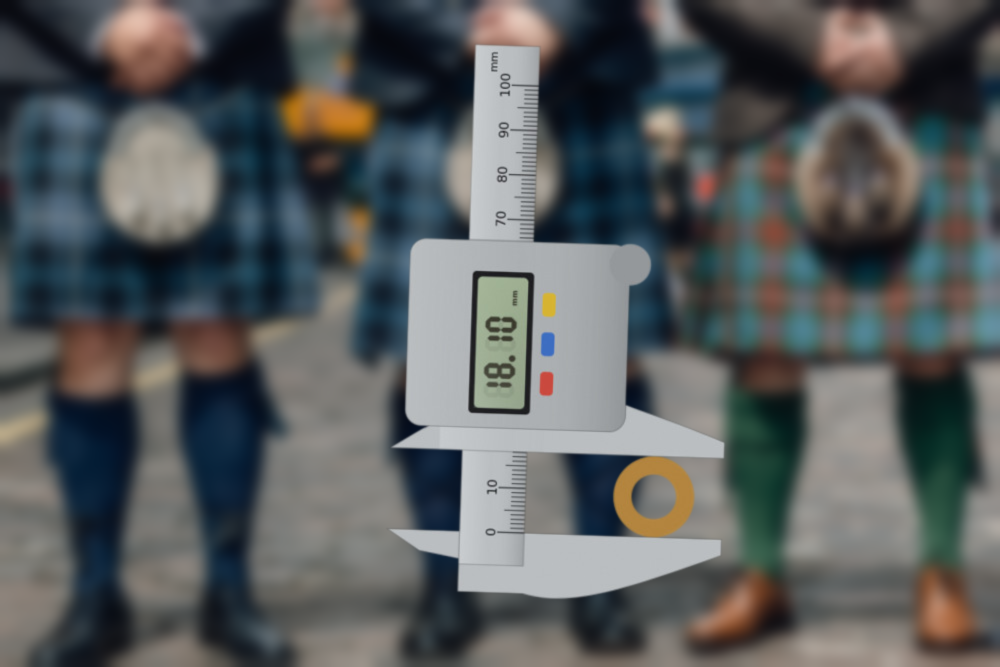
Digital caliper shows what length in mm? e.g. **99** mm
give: **18.10** mm
